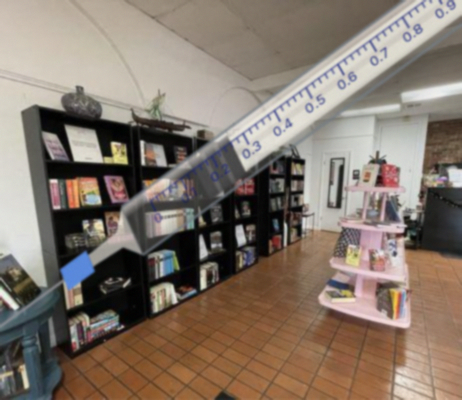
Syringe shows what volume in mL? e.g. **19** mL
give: **0.14** mL
